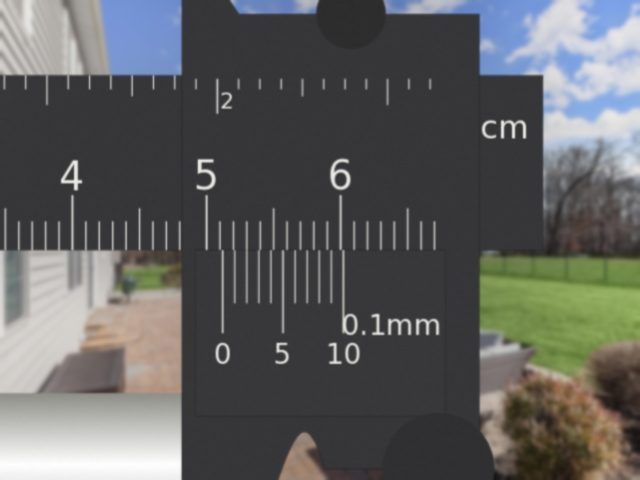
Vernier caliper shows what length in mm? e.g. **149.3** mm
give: **51.2** mm
